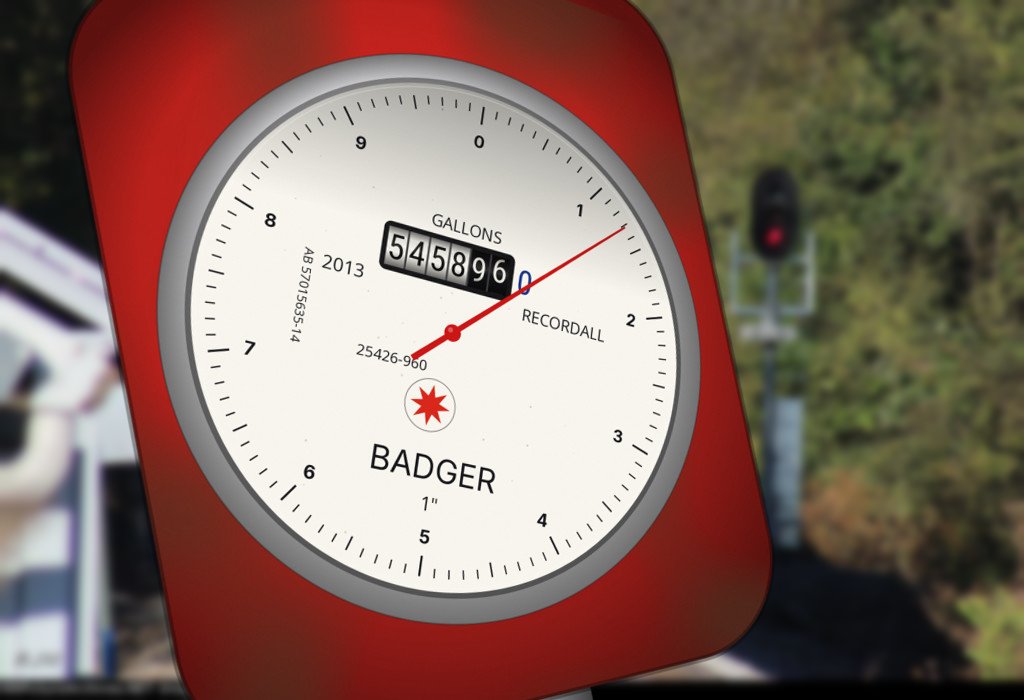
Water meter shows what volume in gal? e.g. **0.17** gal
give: **5458961.3** gal
